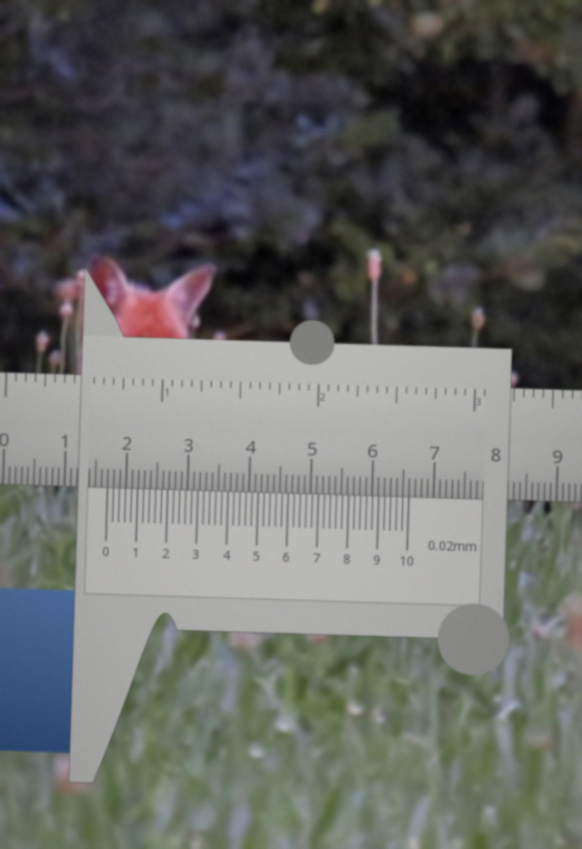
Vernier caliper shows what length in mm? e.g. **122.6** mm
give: **17.0** mm
